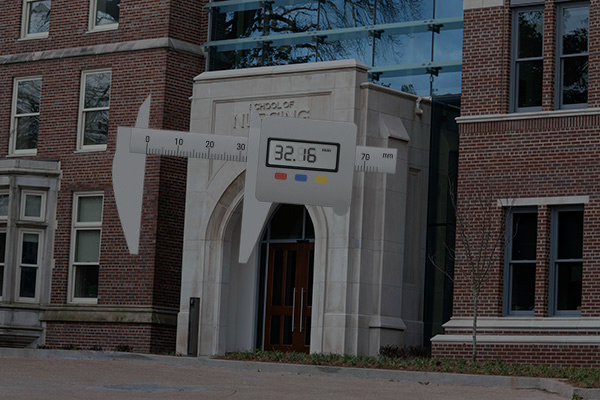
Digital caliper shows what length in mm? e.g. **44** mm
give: **32.16** mm
